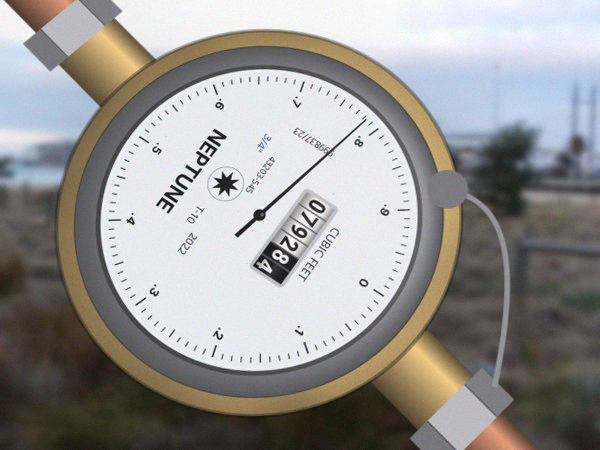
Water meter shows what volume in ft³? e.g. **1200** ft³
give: **79283.78** ft³
